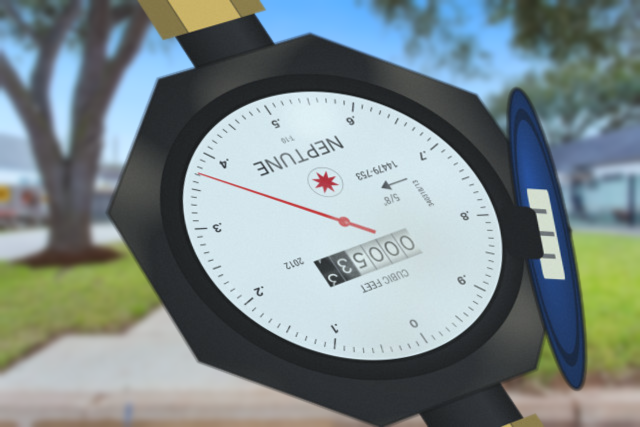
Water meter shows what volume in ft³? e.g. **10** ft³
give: **533.37** ft³
